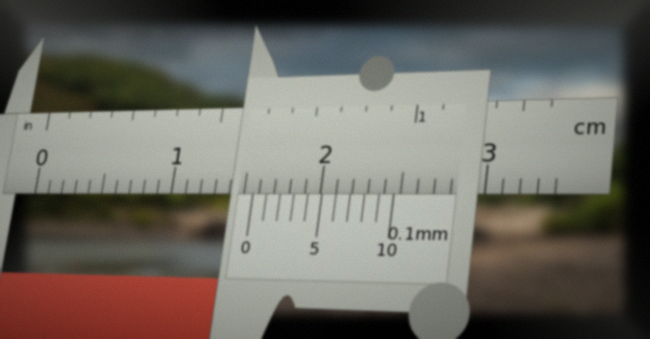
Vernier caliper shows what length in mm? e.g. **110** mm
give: **15.6** mm
